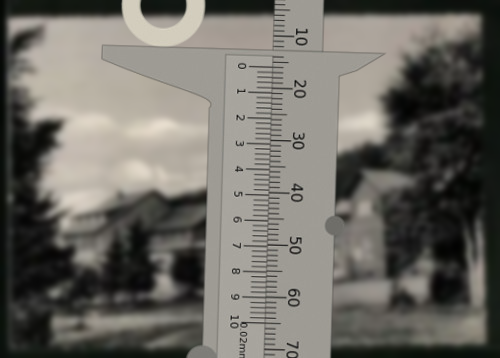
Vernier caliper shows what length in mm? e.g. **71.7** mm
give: **16.0** mm
